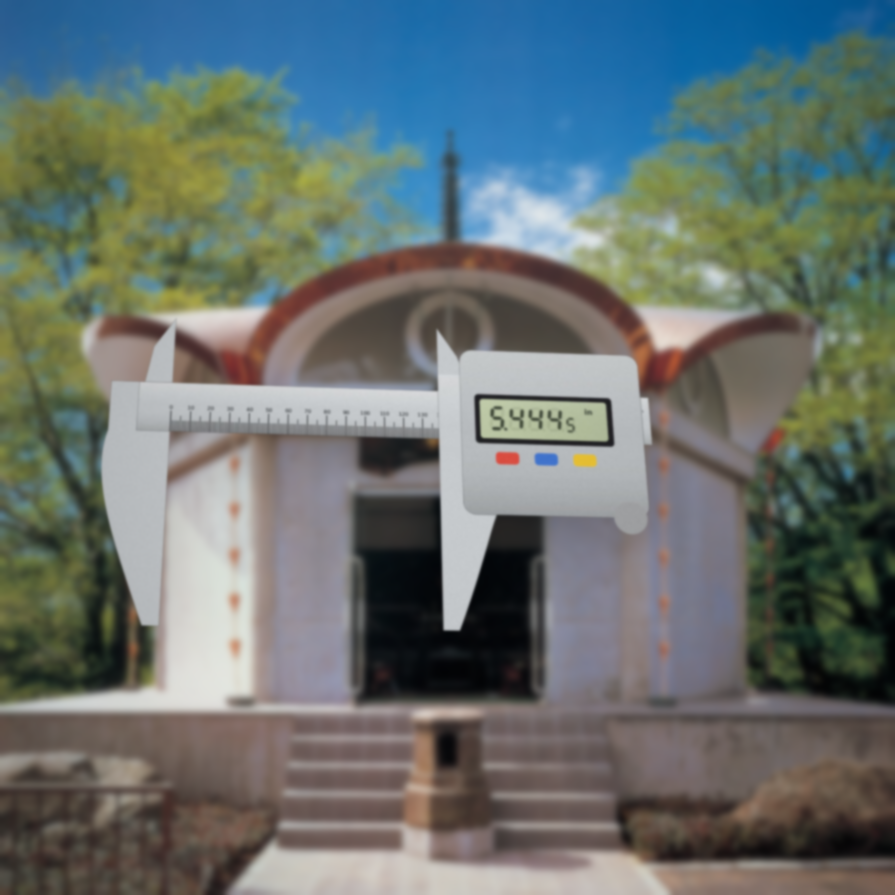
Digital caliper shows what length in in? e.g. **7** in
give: **5.4445** in
